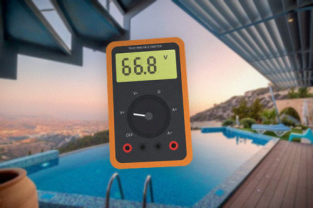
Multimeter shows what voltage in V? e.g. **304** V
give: **66.8** V
